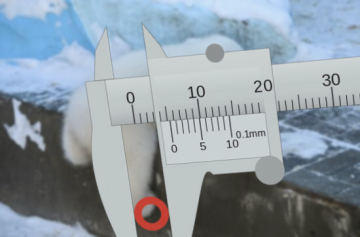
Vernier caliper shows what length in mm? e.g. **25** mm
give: **5.4** mm
